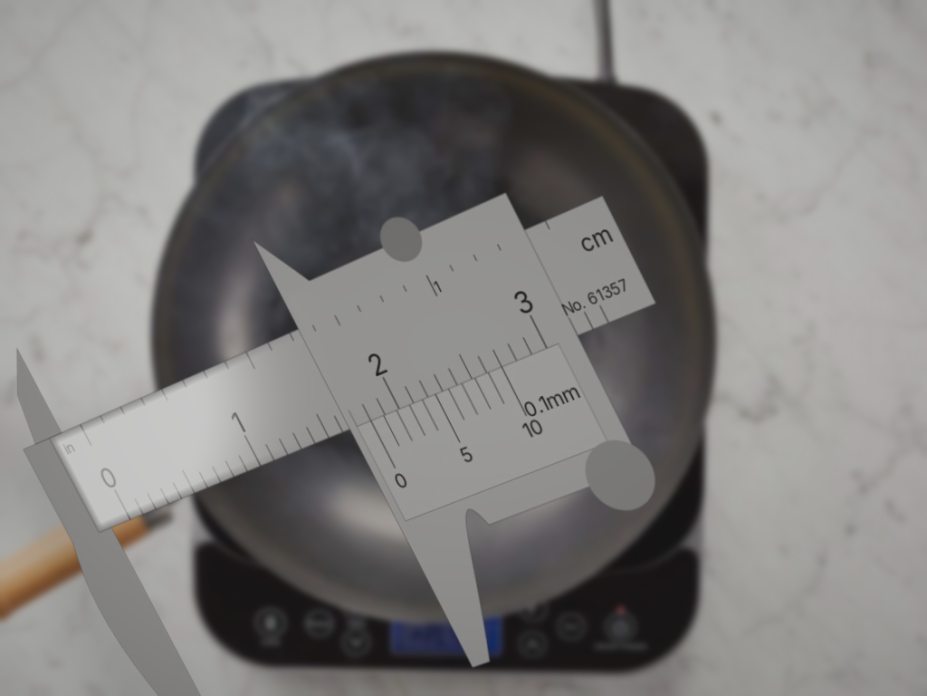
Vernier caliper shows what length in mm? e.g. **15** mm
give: **18.0** mm
